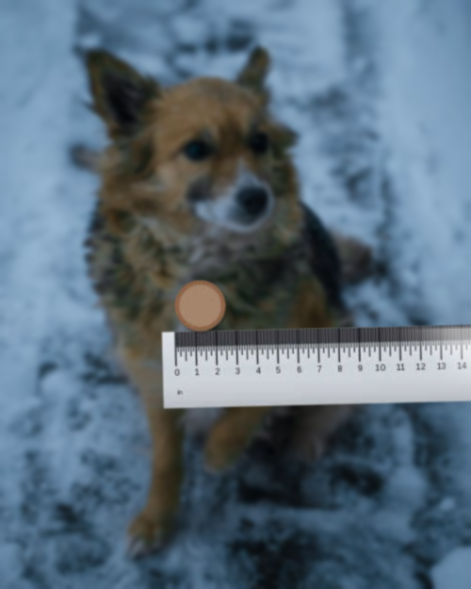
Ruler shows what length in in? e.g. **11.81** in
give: **2.5** in
